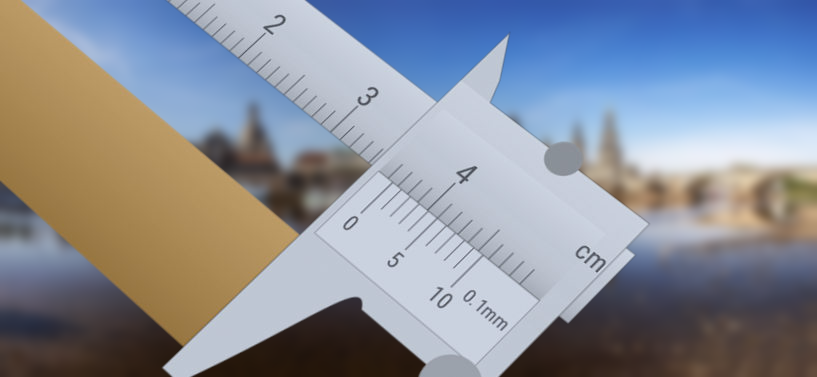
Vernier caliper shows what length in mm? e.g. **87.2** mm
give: **36.5** mm
